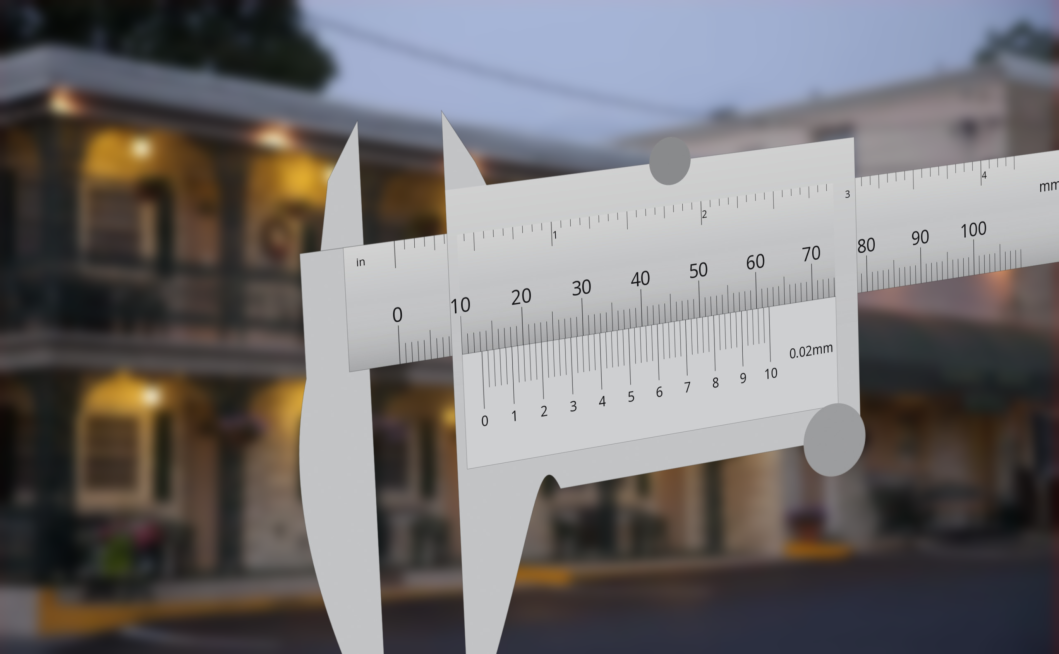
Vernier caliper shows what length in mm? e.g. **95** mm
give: **13.2** mm
